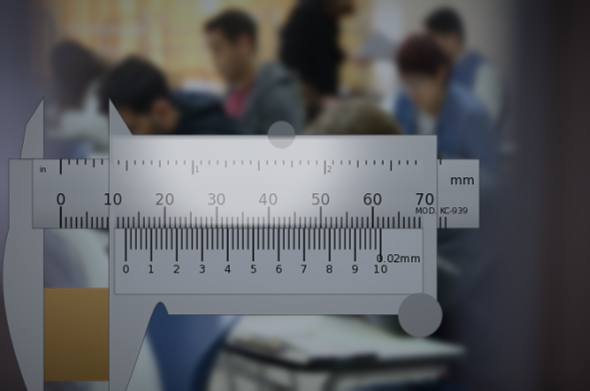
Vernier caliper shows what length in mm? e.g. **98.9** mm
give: **12.5** mm
